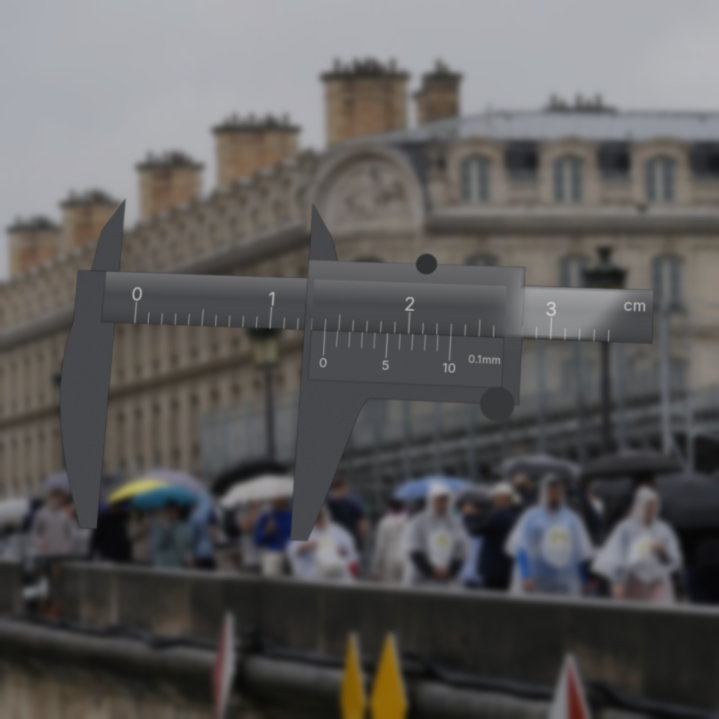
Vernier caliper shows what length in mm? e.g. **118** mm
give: **14.0** mm
